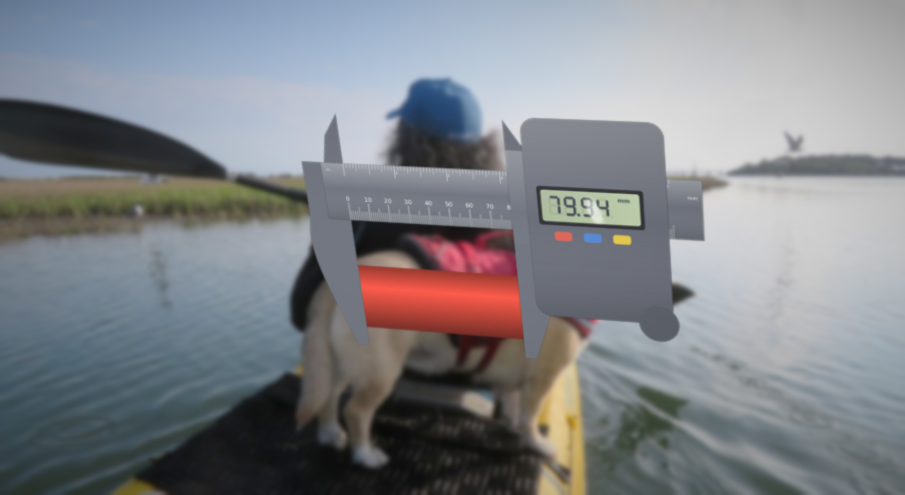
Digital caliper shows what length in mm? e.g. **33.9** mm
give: **79.94** mm
